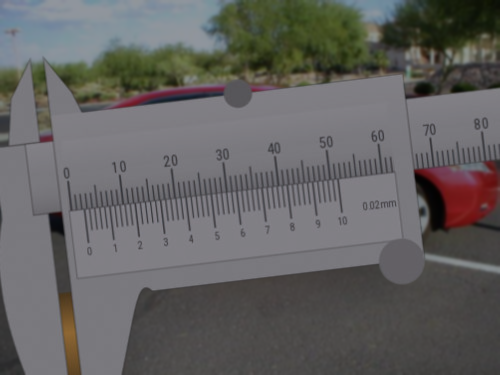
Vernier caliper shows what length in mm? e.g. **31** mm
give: **2.5** mm
